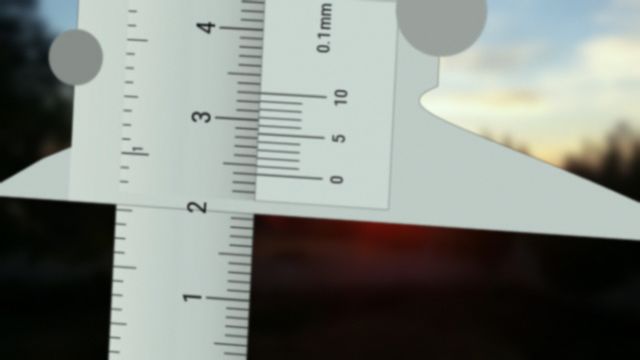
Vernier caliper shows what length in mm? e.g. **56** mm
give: **24.0** mm
